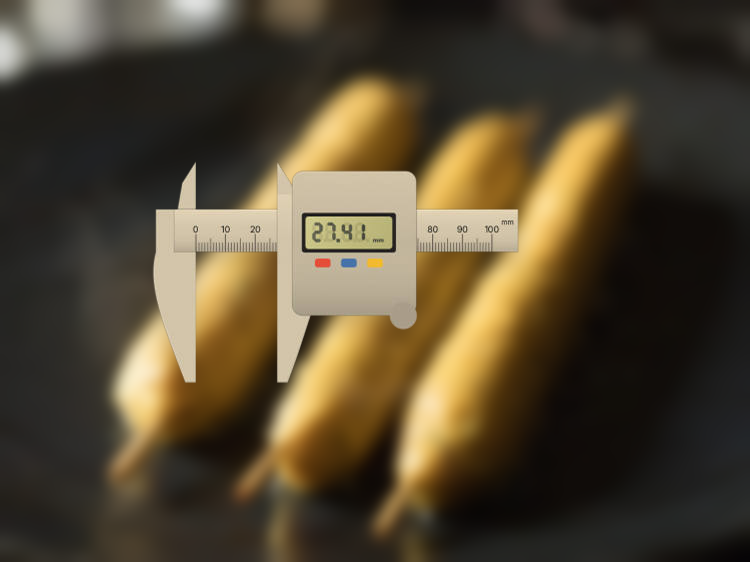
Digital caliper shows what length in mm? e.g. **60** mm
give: **27.41** mm
